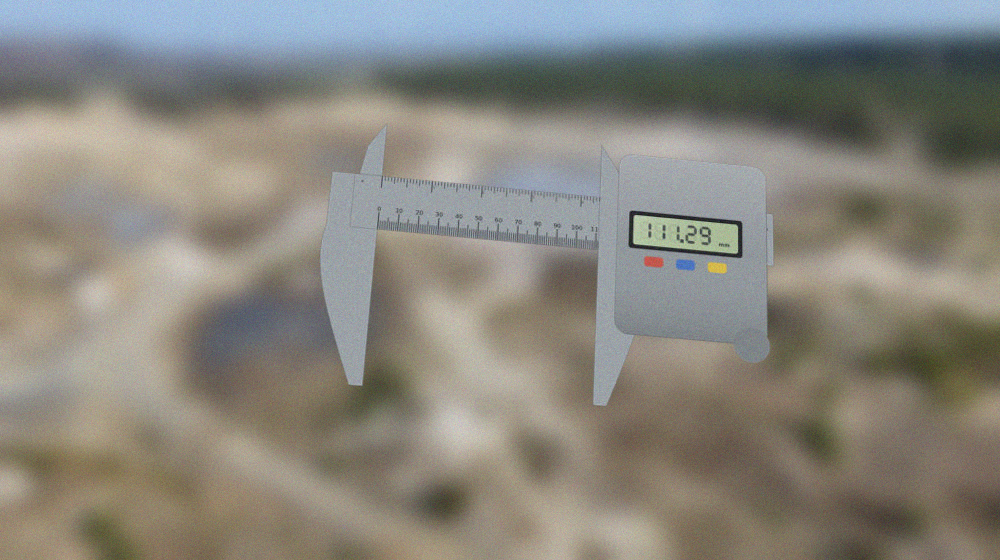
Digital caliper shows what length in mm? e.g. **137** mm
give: **111.29** mm
